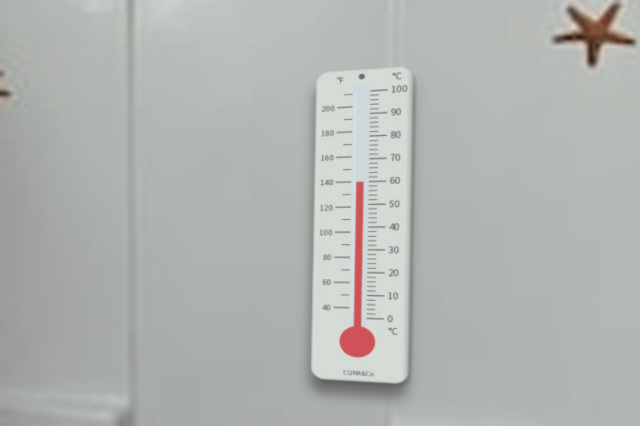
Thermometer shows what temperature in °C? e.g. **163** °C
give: **60** °C
